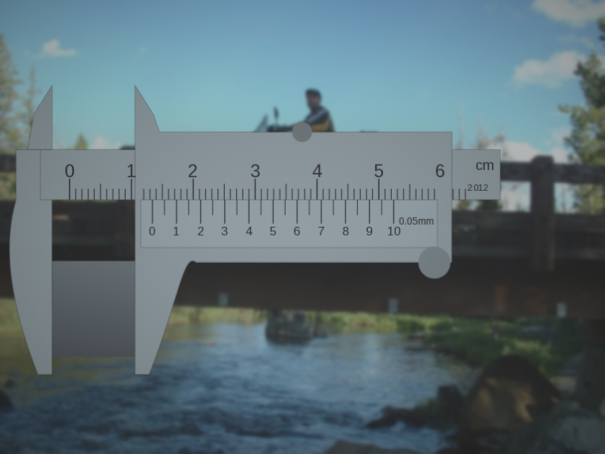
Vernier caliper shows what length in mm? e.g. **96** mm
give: **13.4** mm
